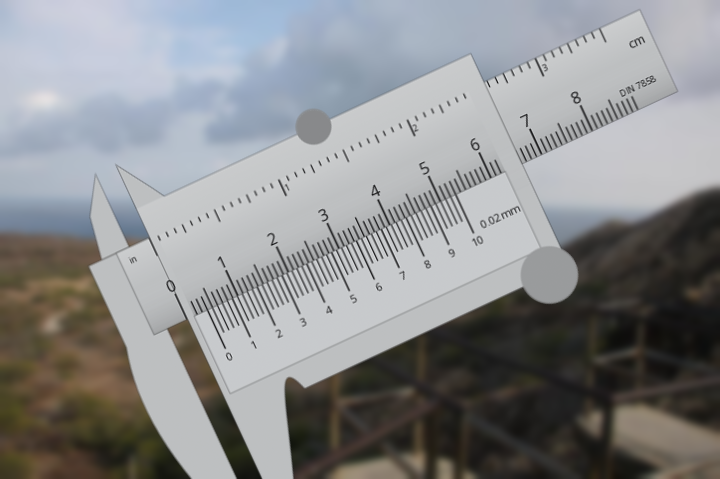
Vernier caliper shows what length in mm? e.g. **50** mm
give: **4.0** mm
